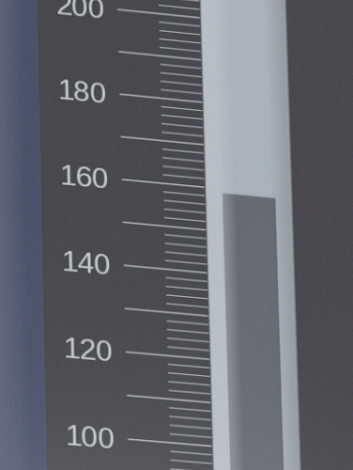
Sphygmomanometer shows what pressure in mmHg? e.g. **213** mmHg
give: **159** mmHg
